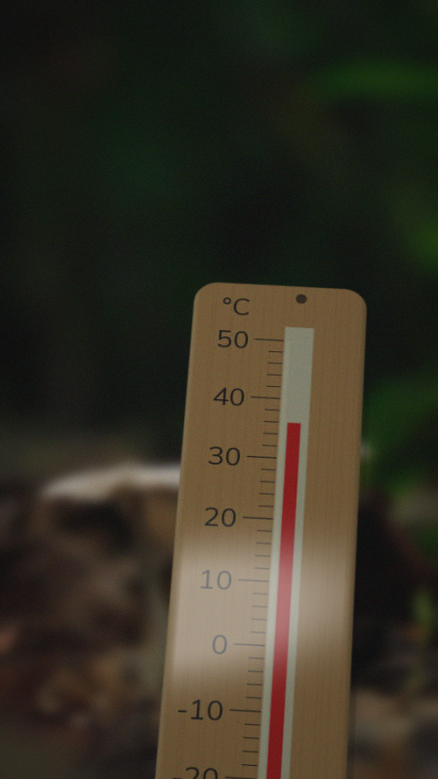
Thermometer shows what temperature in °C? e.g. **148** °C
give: **36** °C
